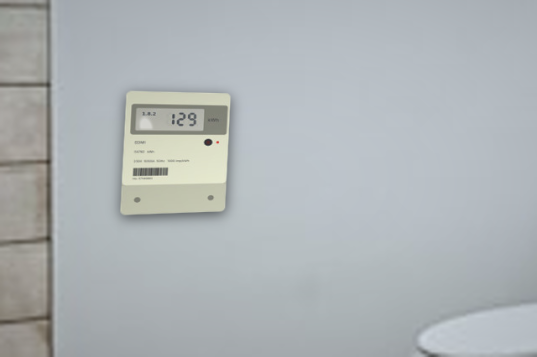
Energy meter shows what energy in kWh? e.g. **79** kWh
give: **129** kWh
